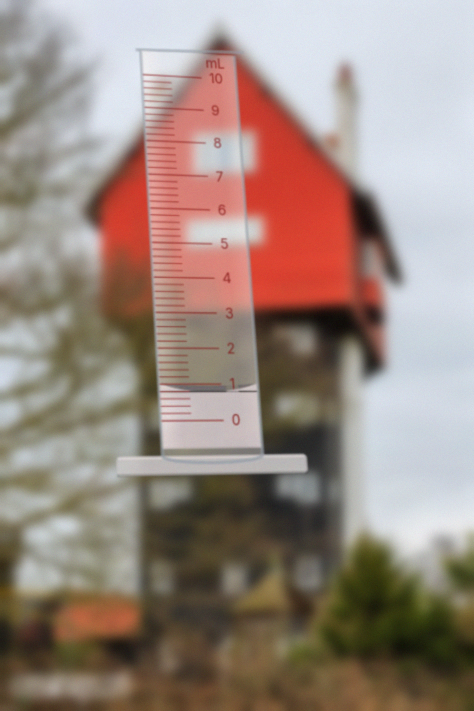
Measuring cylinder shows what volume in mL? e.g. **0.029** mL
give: **0.8** mL
